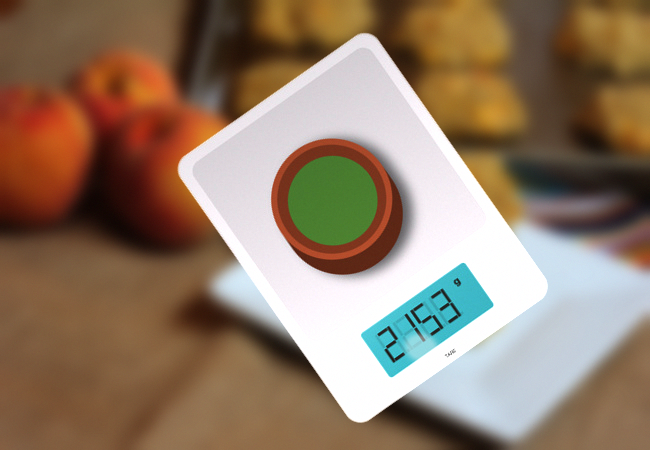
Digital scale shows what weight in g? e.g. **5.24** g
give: **2153** g
